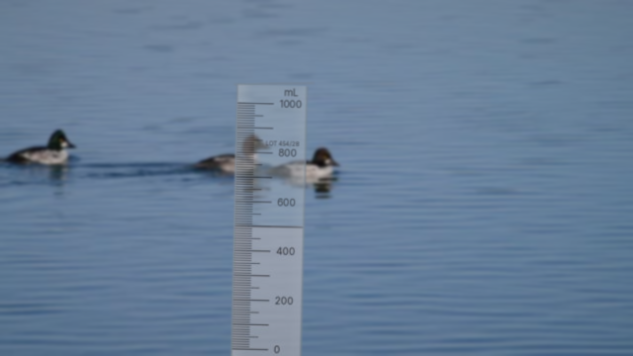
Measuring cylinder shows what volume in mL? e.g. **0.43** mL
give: **500** mL
